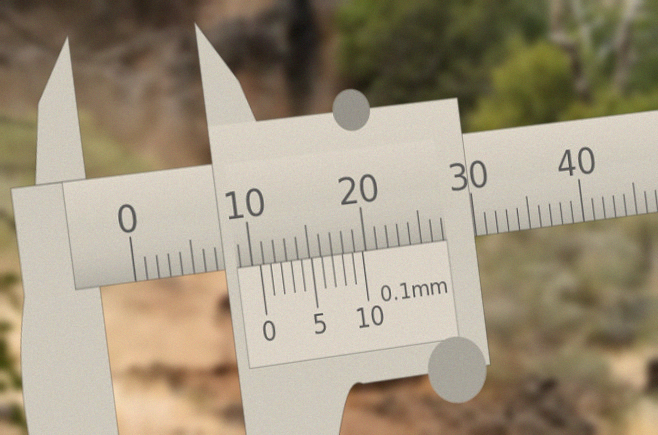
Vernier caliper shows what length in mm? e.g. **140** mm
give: **10.7** mm
